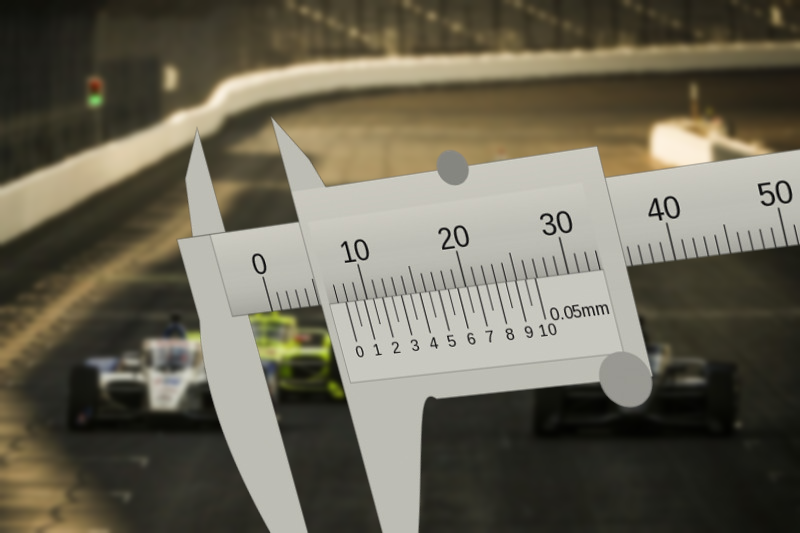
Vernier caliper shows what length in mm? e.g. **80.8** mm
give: **7.8** mm
